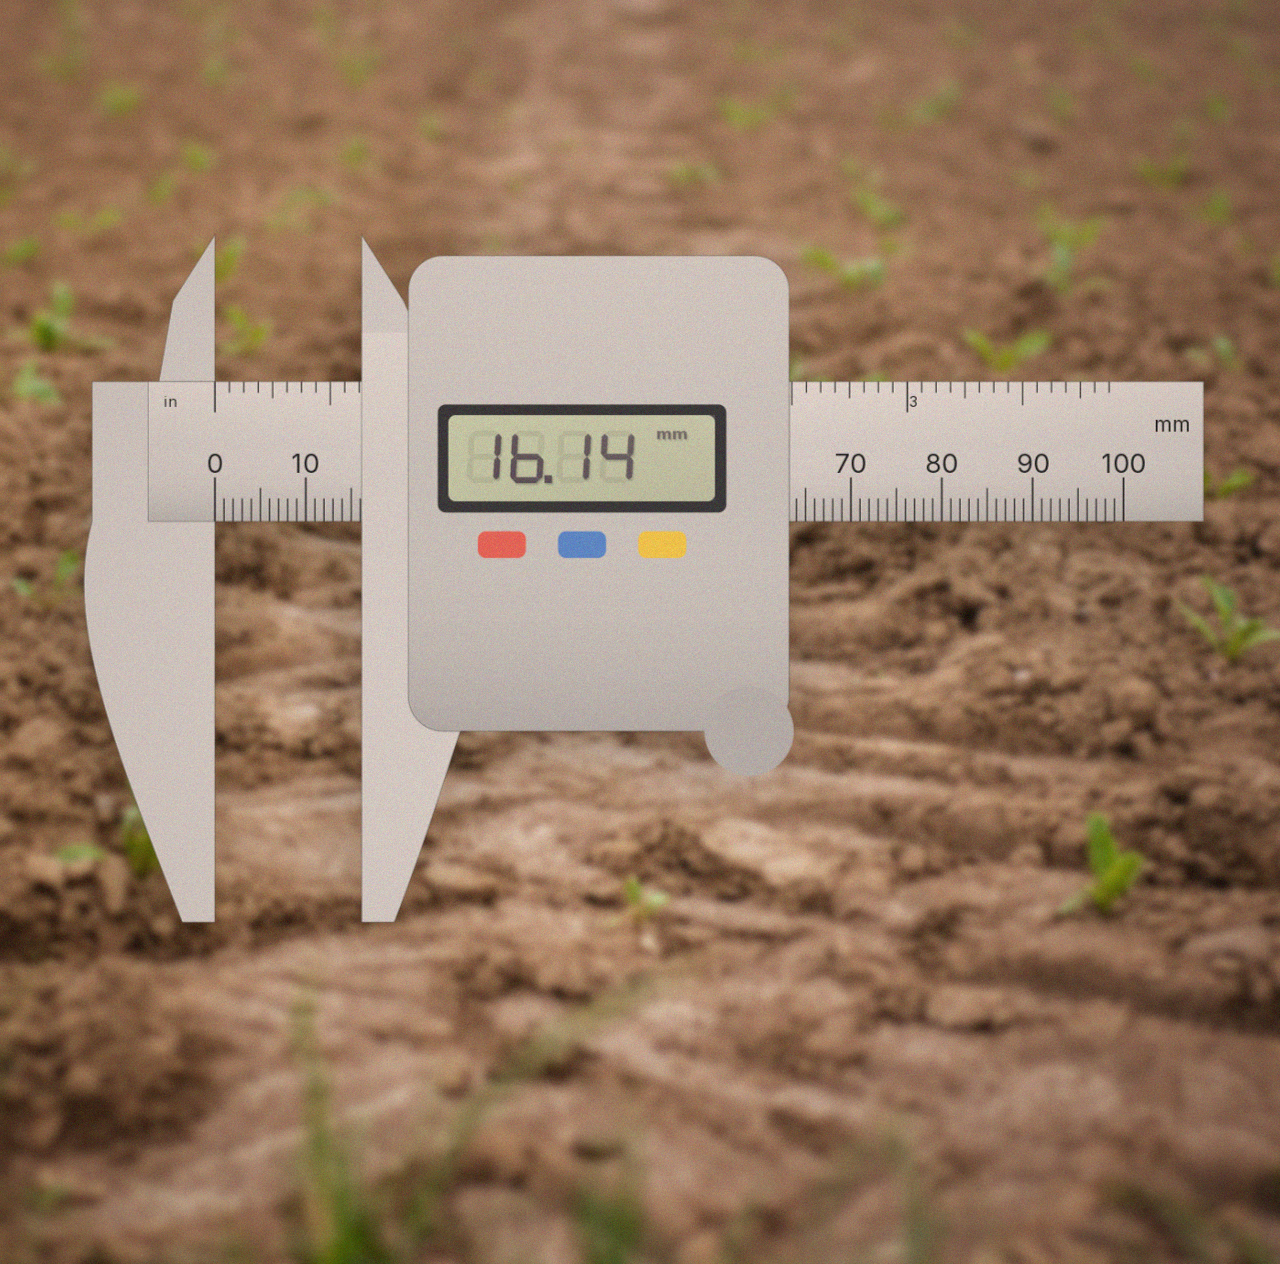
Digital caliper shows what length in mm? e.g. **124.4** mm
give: **16.14** mm
